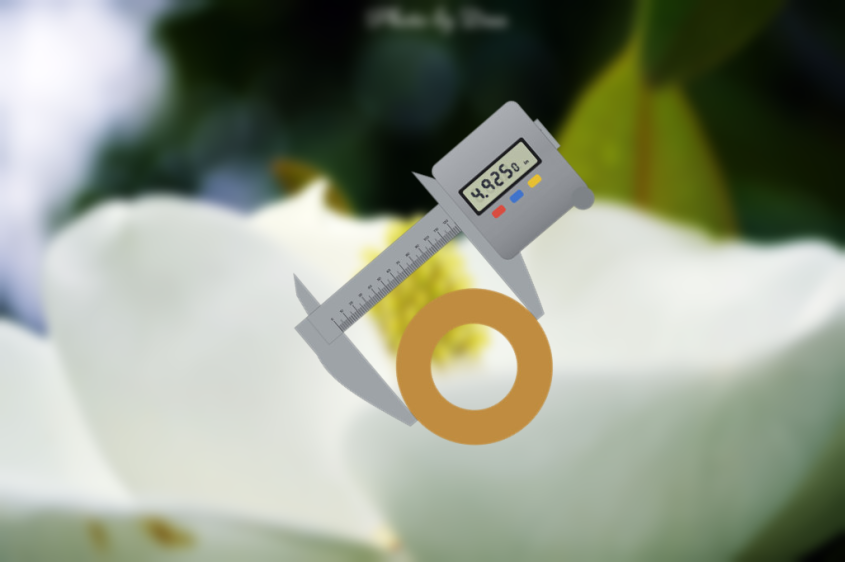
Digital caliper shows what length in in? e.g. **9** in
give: **4.9250** in
